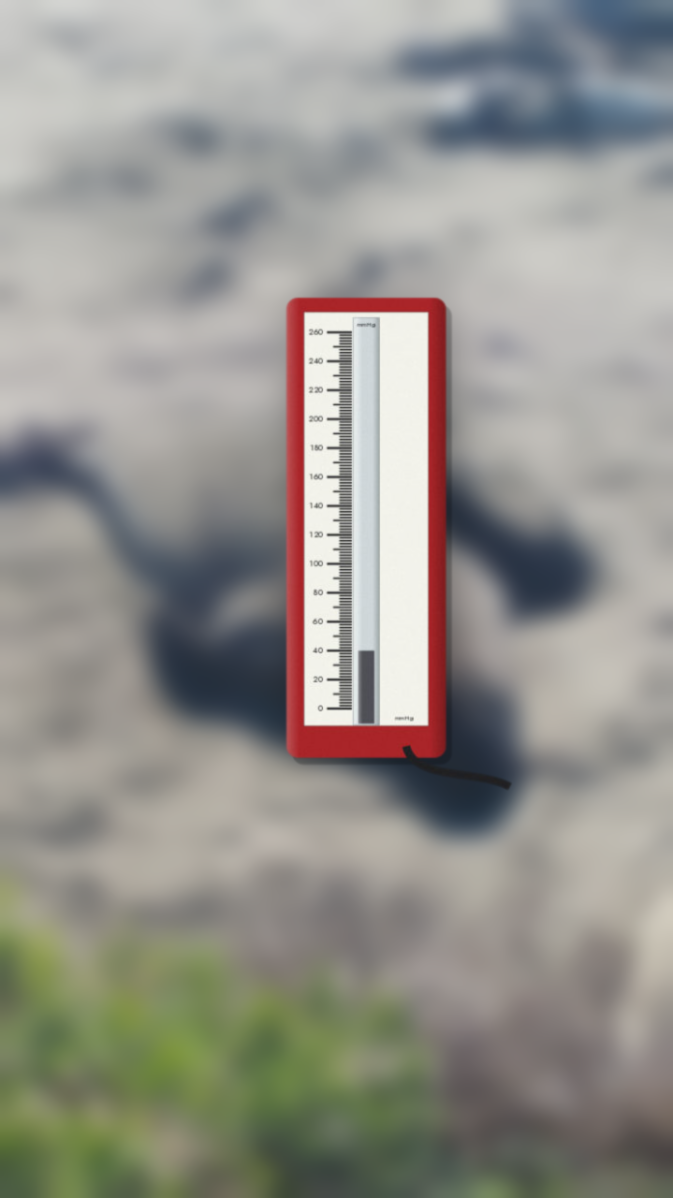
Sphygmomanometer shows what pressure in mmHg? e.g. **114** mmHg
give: **40** mmHg
